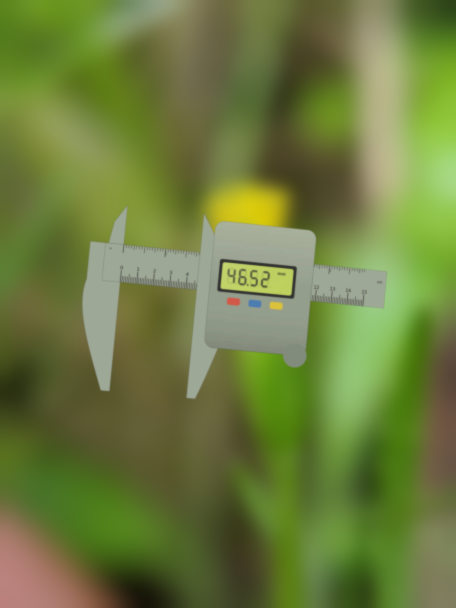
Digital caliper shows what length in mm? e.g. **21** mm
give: **46.52** mm
